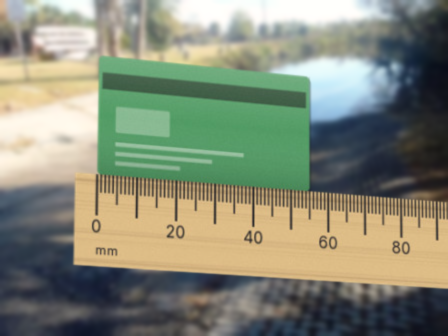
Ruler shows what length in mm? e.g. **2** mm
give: **55** mm
